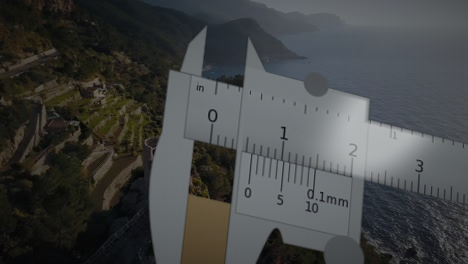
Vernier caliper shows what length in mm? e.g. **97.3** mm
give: **5.8** mm
